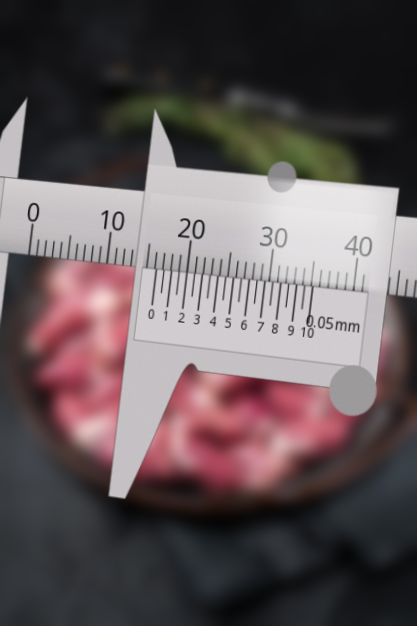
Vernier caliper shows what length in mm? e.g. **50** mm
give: **16.2** mm
